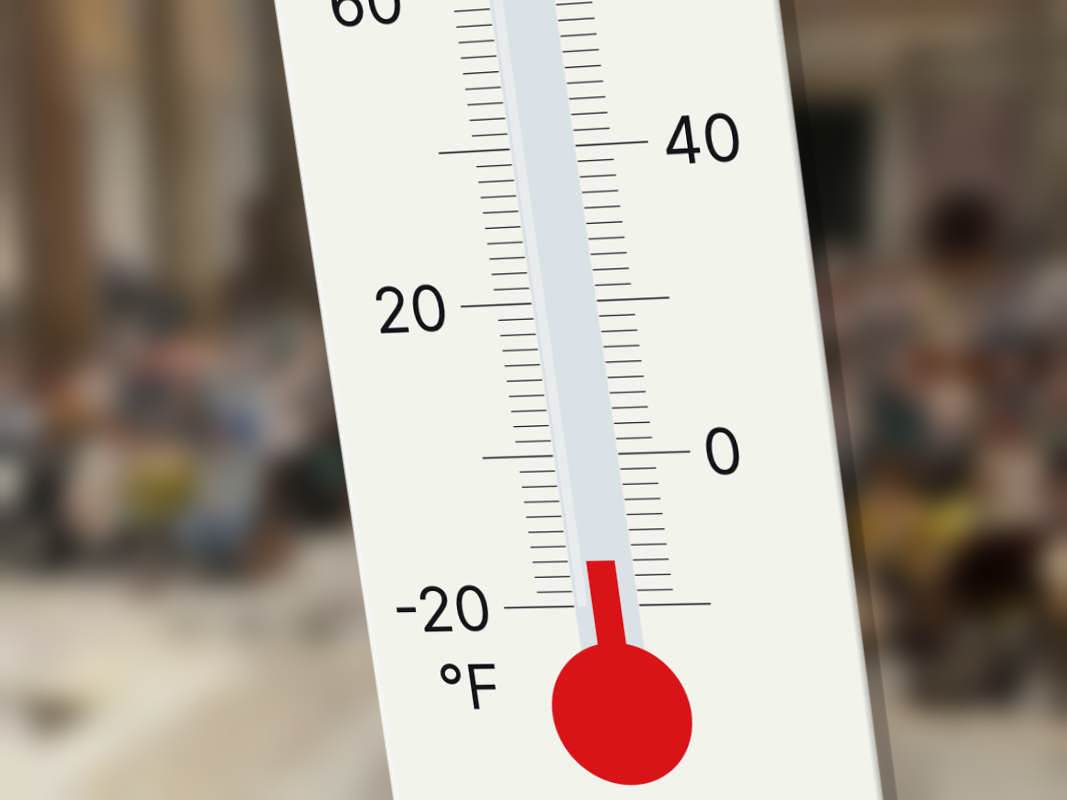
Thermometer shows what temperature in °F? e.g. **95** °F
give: **-14** °F
